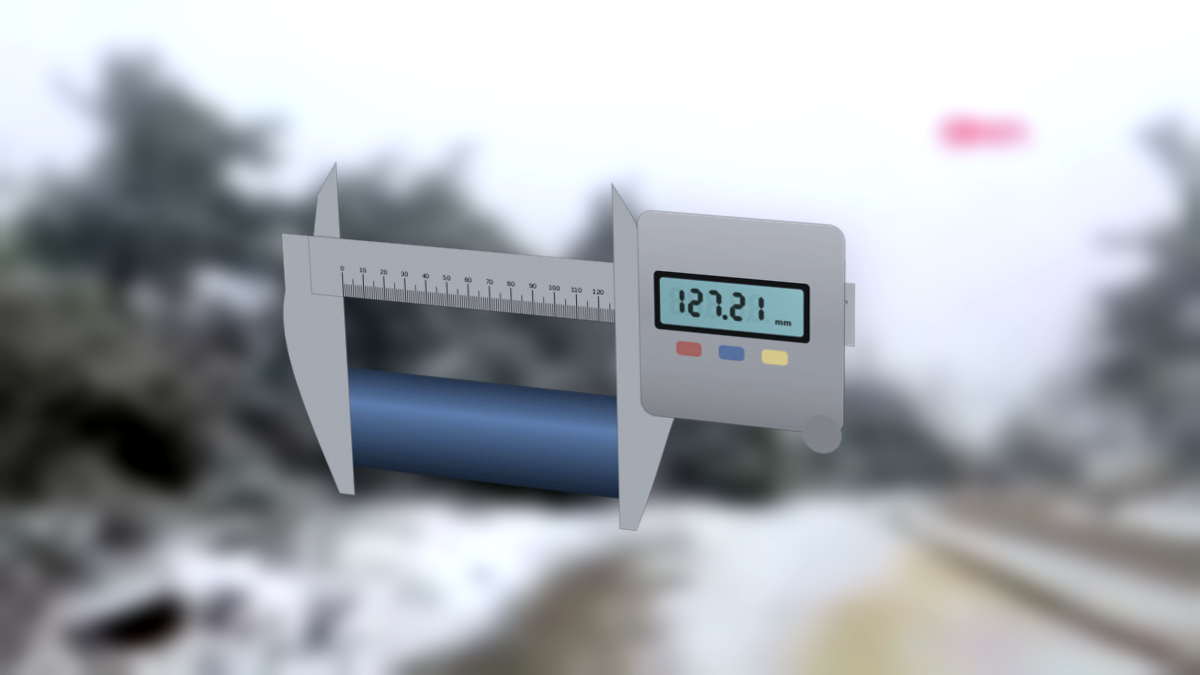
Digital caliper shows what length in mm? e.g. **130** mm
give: **127.21** mm
